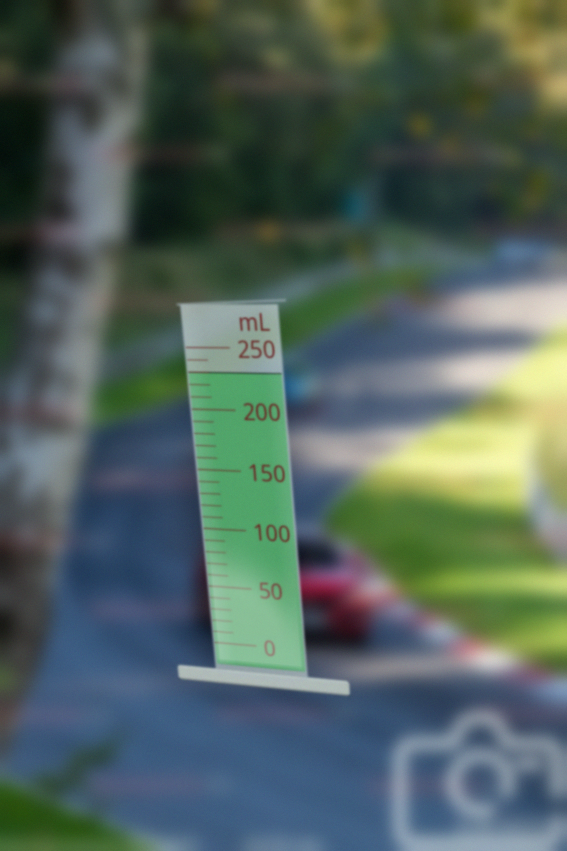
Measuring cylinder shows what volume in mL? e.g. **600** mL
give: **230** mL
